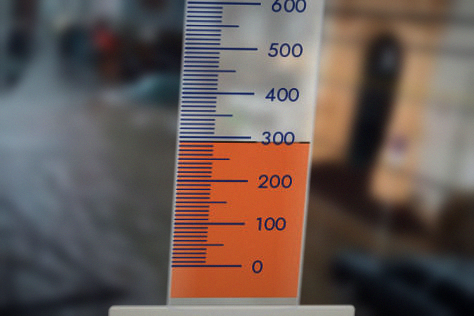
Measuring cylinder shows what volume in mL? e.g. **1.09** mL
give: **290** mL
